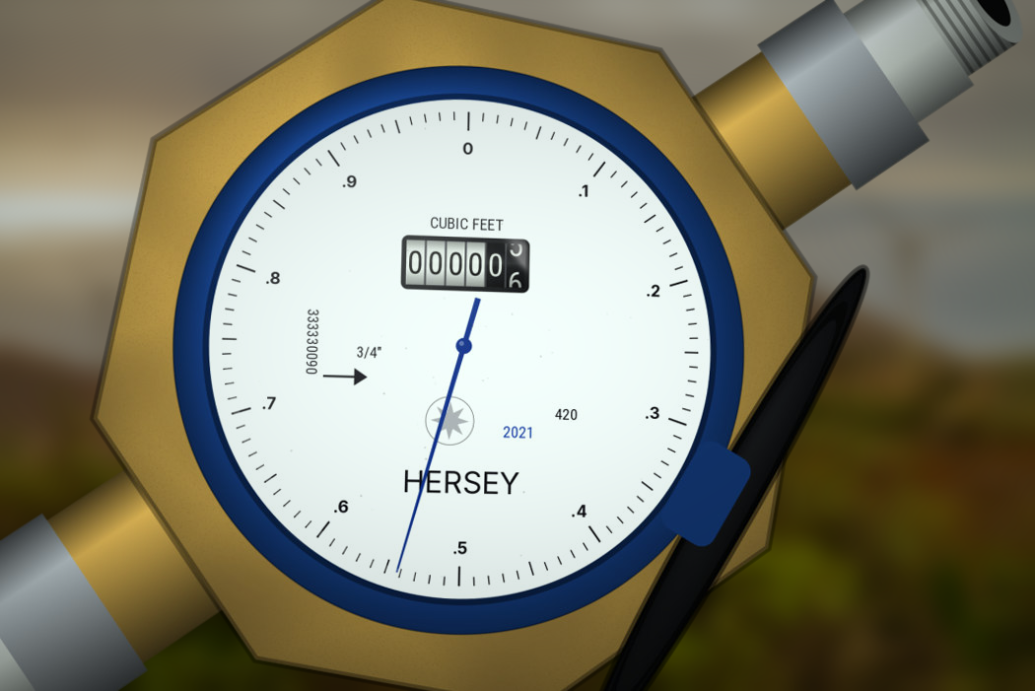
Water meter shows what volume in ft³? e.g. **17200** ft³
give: **5.54** ft³
